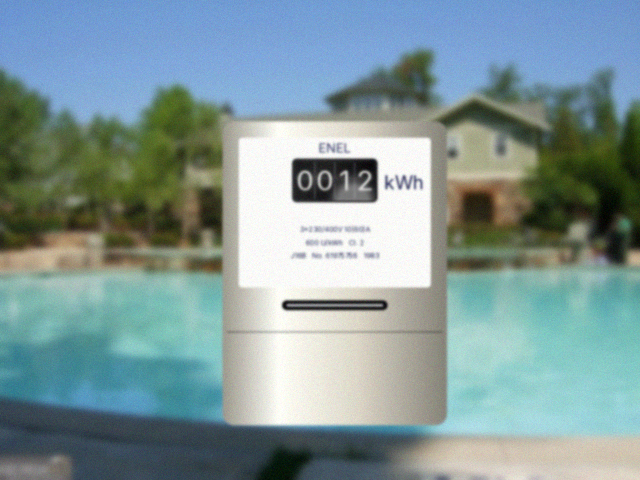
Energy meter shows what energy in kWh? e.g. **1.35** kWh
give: **12** kWh
